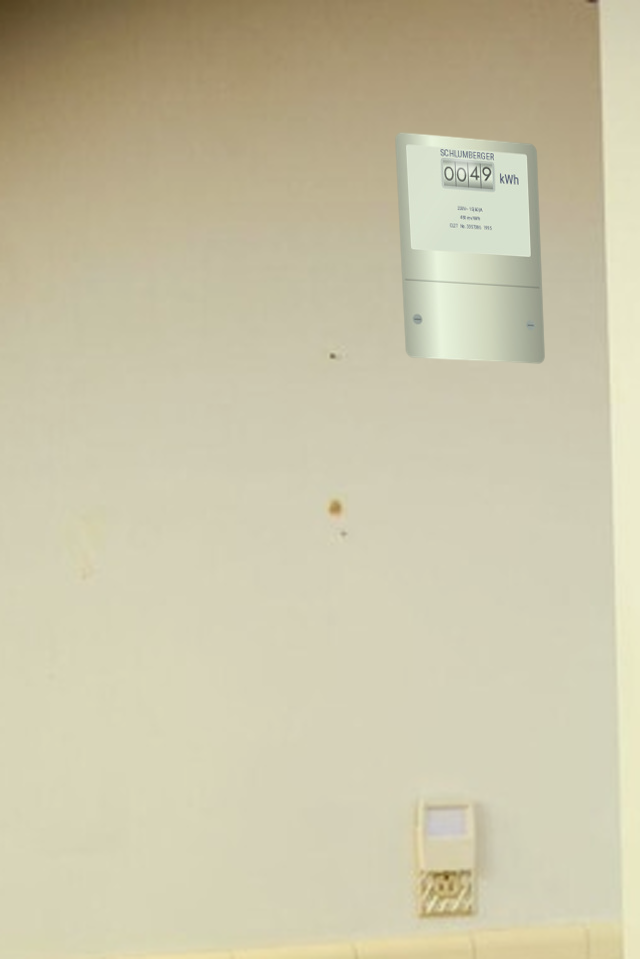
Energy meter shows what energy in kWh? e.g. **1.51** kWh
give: **49** kWh
